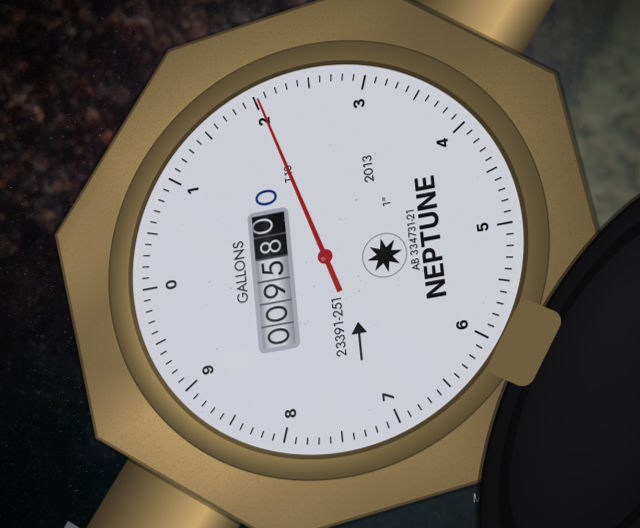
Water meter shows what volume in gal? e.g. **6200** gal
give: **95802.0** gal
